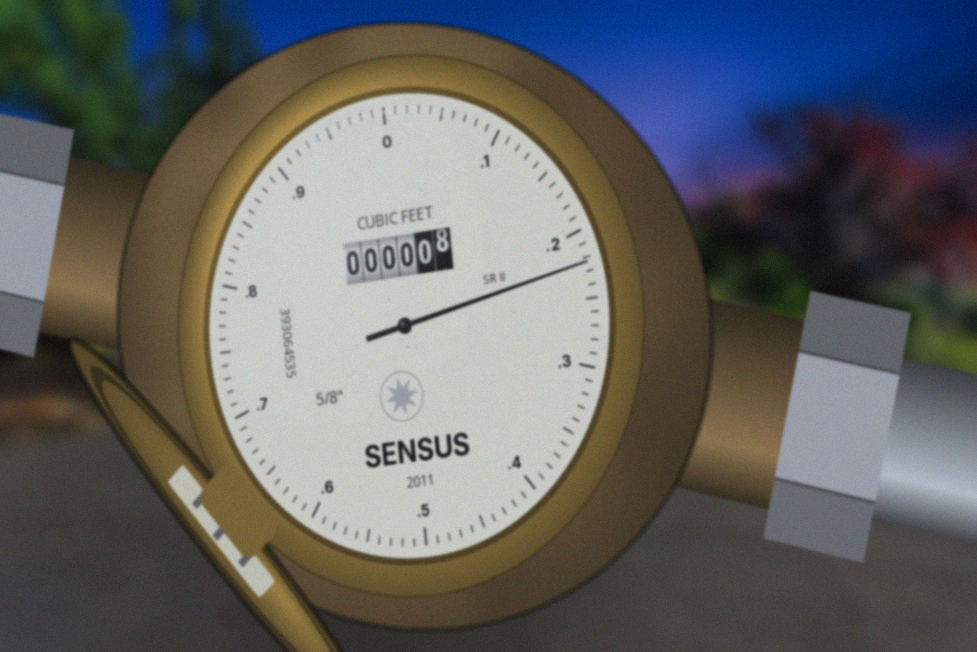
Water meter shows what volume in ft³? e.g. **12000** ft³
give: **8.22** ft³
